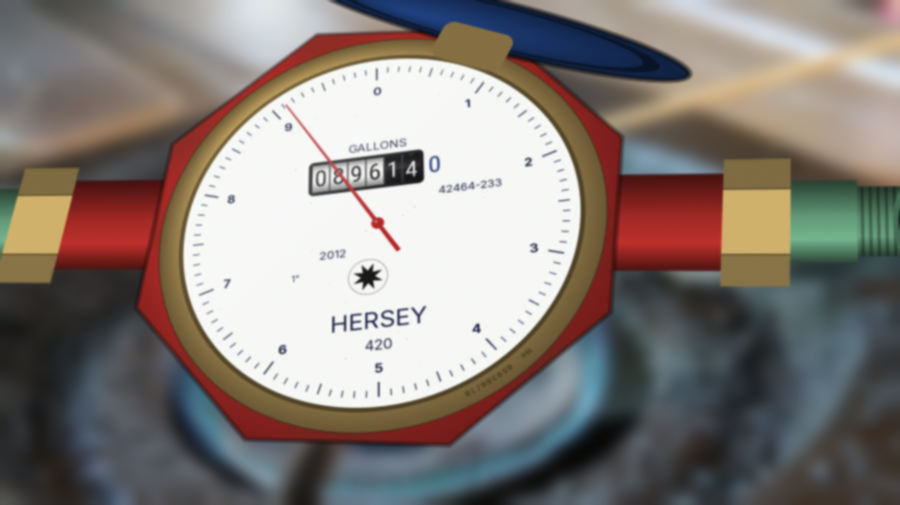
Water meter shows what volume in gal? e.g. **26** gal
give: **896139.1** gal
